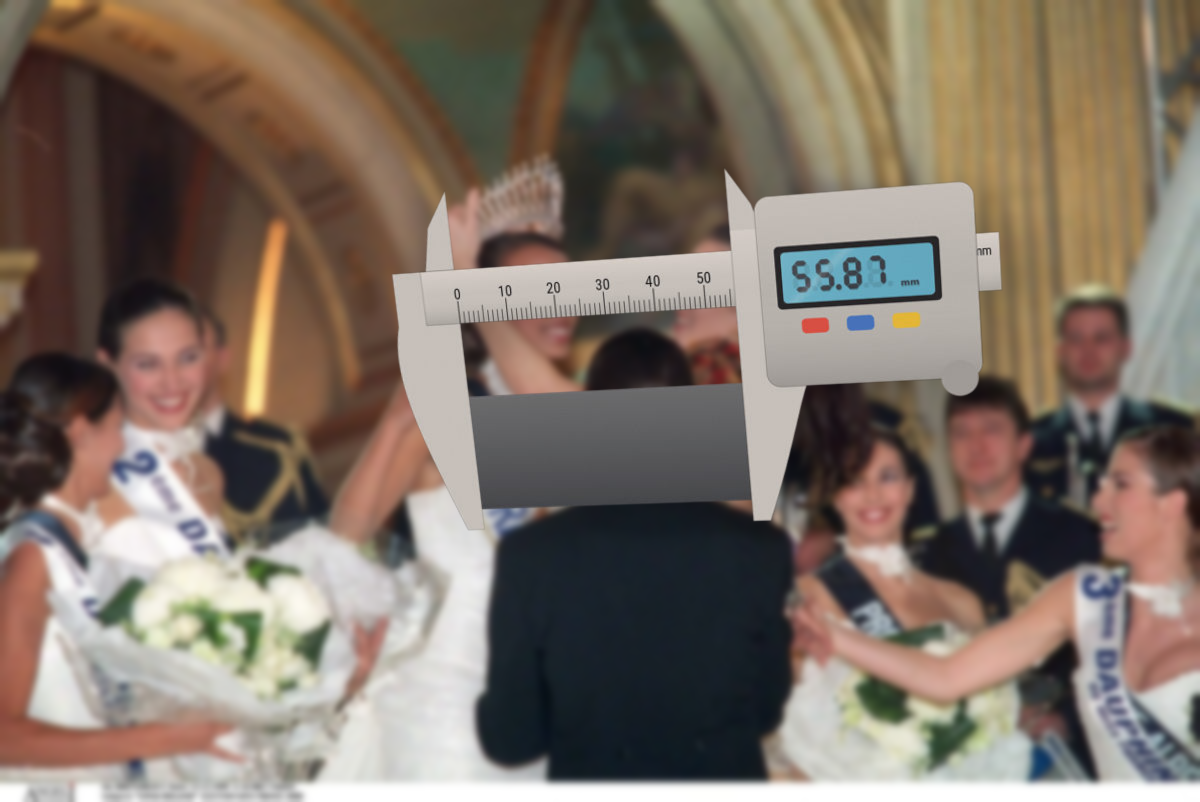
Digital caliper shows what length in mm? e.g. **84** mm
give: **55.87** mm
